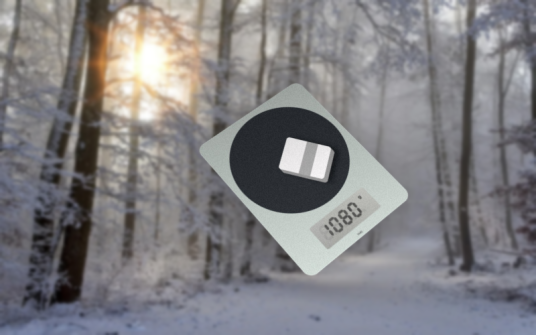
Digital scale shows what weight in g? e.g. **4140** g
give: **1080** g
